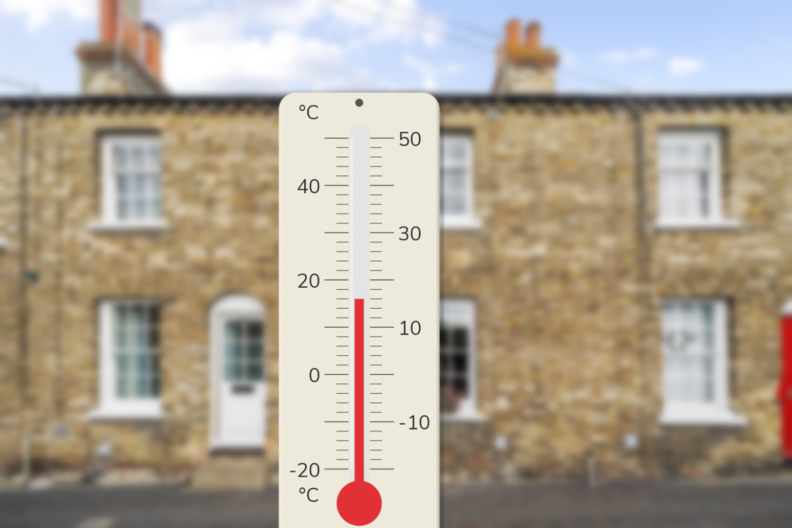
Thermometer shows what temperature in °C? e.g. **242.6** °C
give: **16** °C
